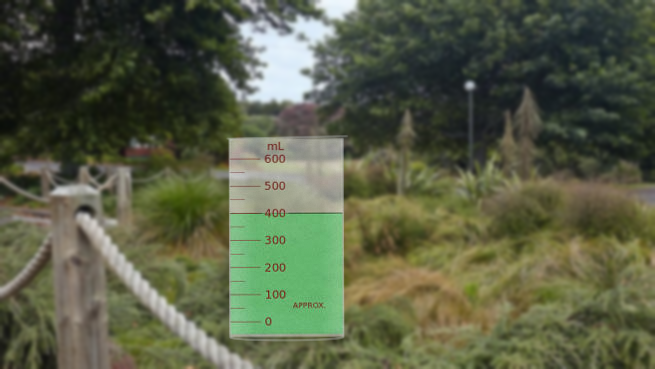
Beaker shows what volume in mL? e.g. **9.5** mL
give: **400** mL
